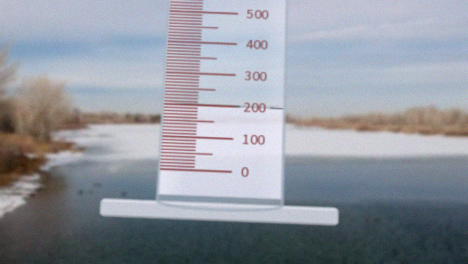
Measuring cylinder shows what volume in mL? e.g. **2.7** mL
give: **200** mL
